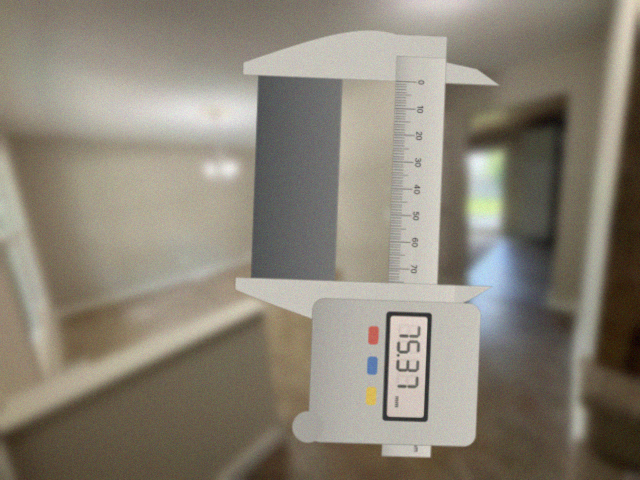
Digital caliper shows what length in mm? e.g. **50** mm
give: **75.37** mm
